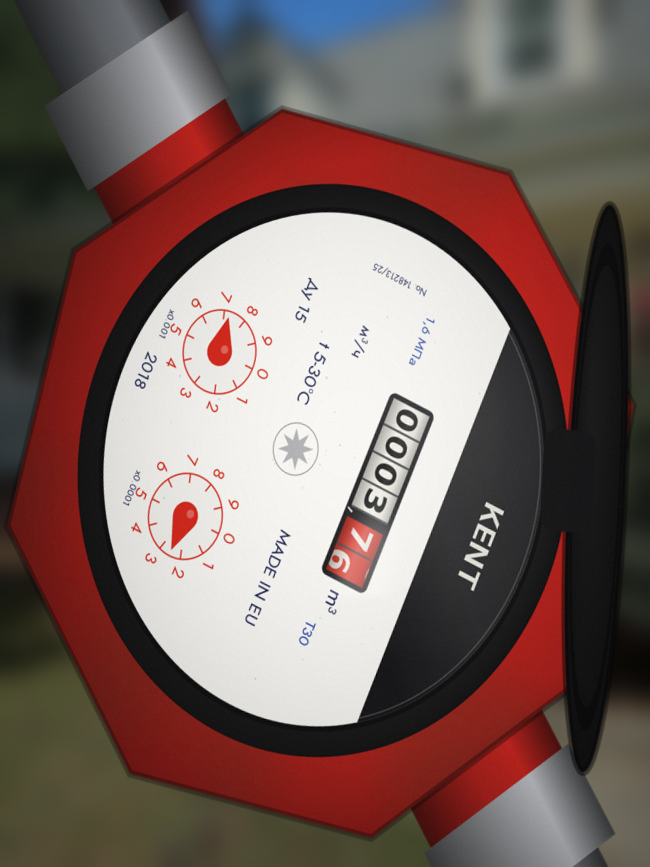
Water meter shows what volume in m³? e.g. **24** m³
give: **3.7572** m³
